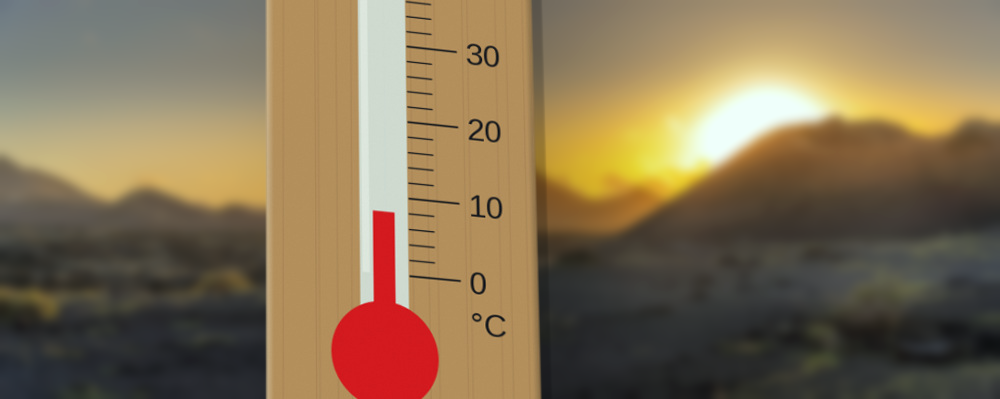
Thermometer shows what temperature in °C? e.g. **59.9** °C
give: **8** °C
